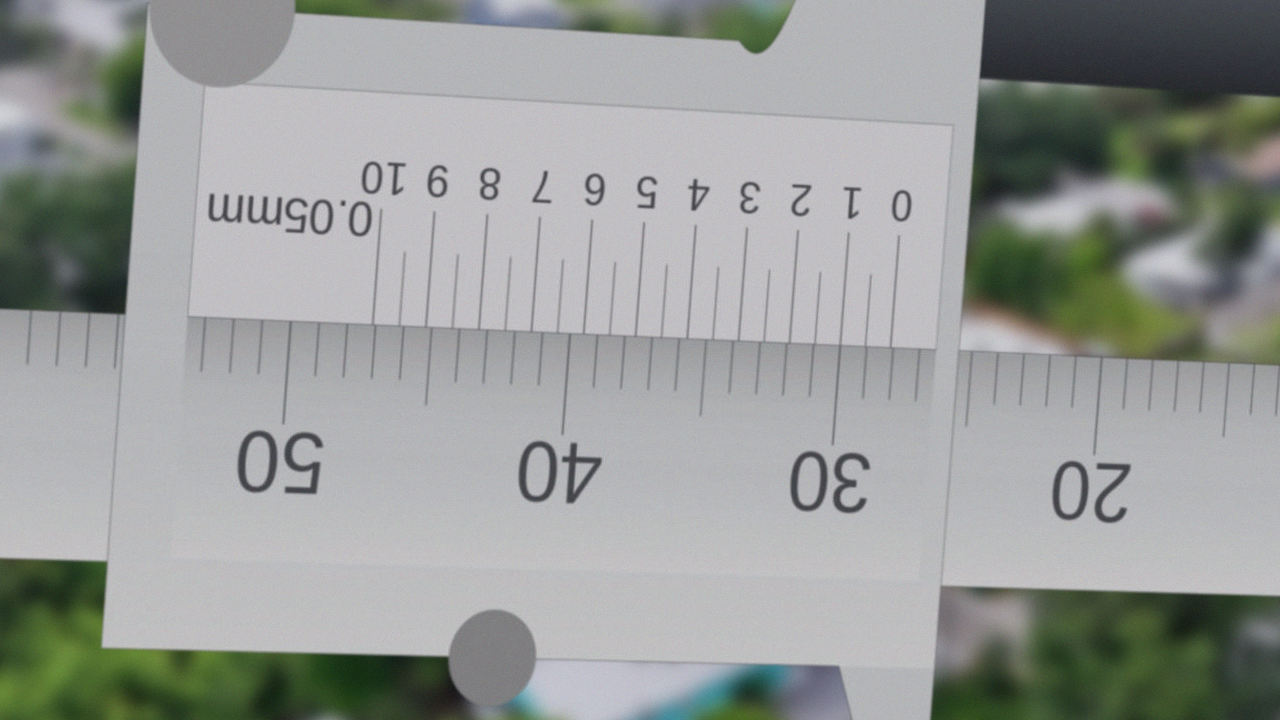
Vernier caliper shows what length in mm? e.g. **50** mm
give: **28.1** mm
